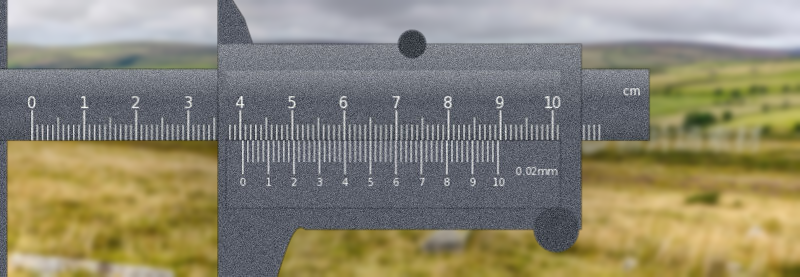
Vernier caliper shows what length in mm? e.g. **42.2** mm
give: **40.5** mm
